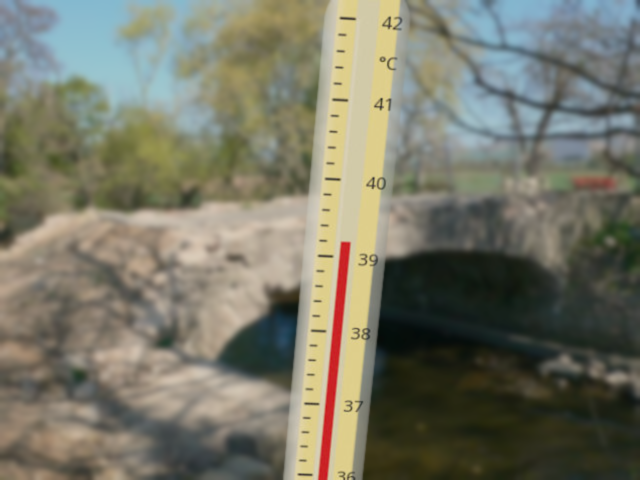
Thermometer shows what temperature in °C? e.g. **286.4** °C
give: **39.2** °C
